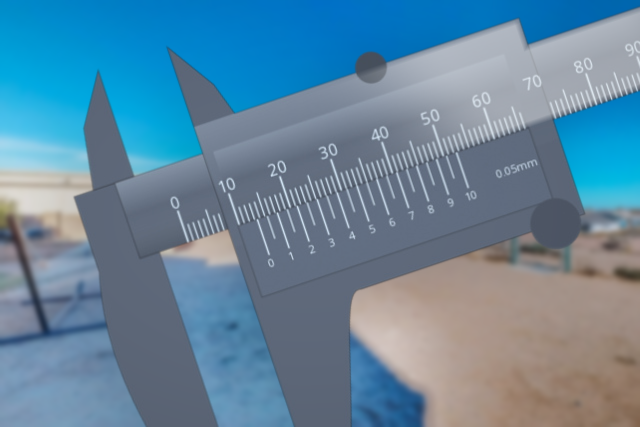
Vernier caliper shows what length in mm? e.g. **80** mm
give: **13.5** mm
